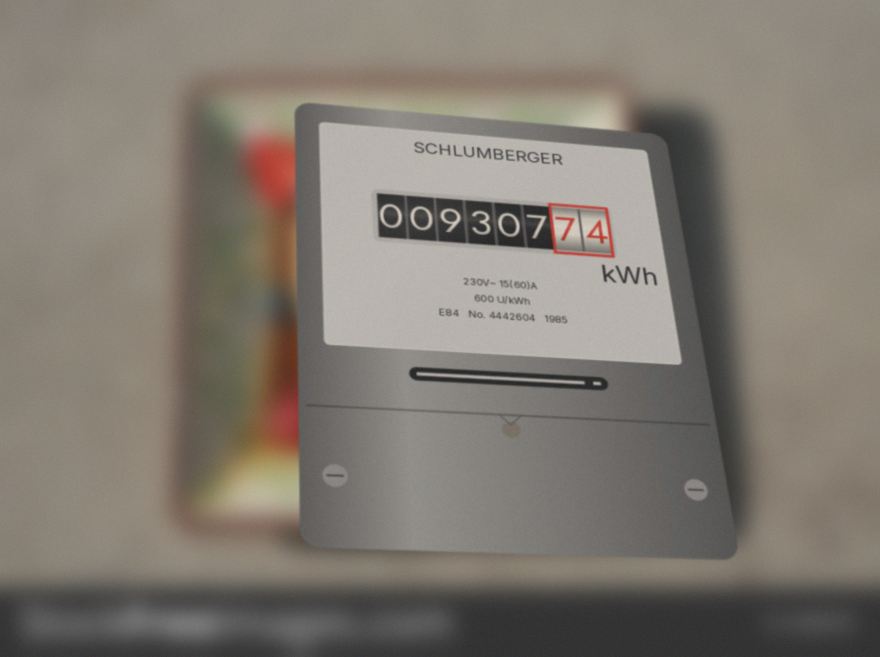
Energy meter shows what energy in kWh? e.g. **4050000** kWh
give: **9307.74** kWh
